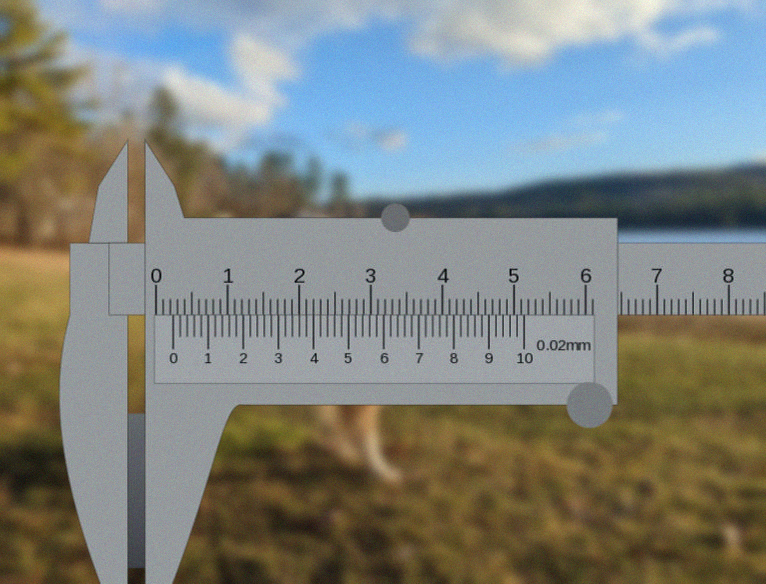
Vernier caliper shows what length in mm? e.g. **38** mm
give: **2.4** mm
